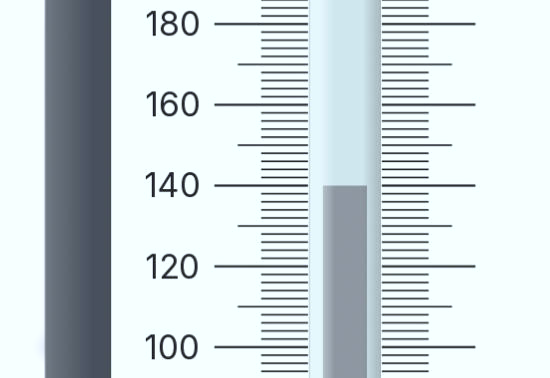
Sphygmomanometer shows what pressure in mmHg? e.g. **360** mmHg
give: **140** mmHg
